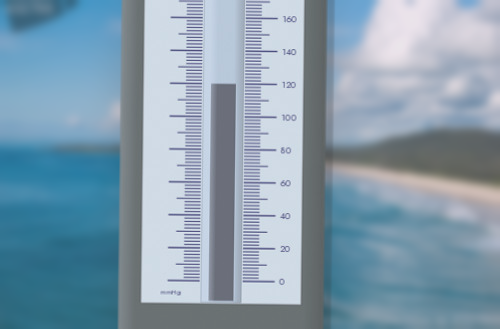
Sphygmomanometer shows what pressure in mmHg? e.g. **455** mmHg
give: **120** mmHg
